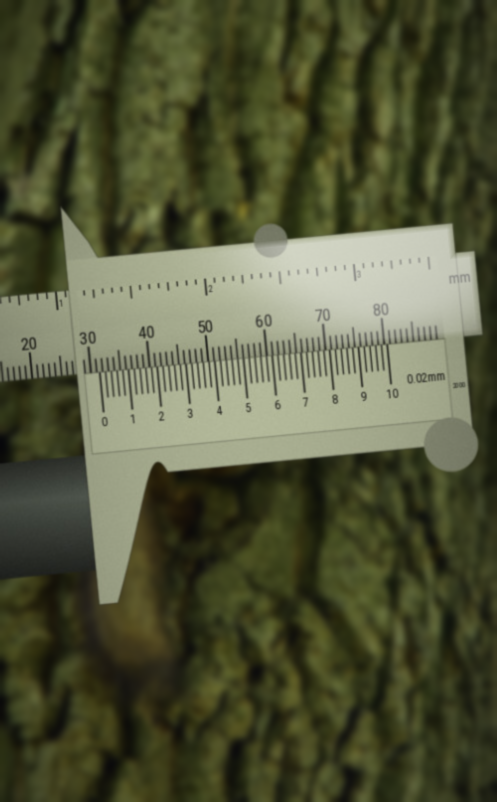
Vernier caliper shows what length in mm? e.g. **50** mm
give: **31.5** mm
